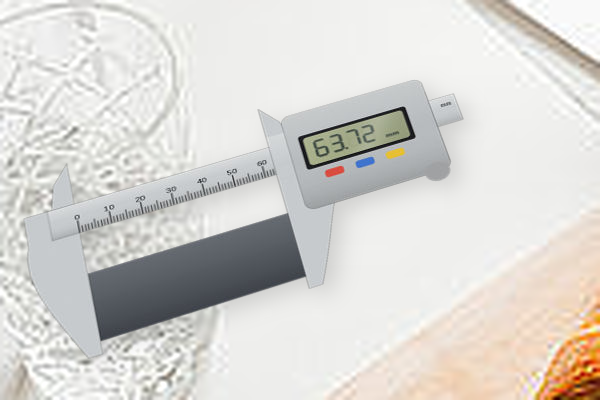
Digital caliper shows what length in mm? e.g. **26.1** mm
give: **63.72** mm
